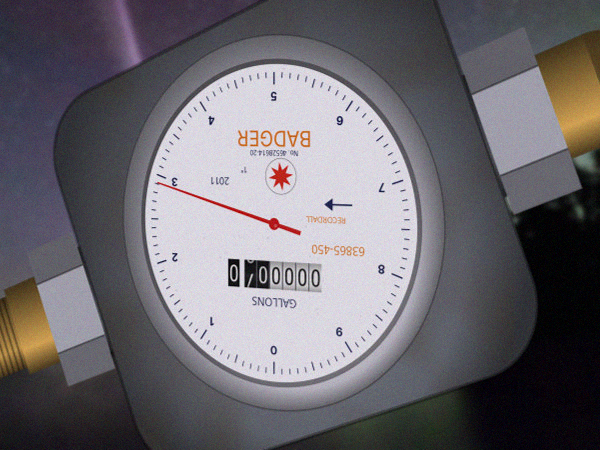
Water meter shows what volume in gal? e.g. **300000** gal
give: **72.9** gal
